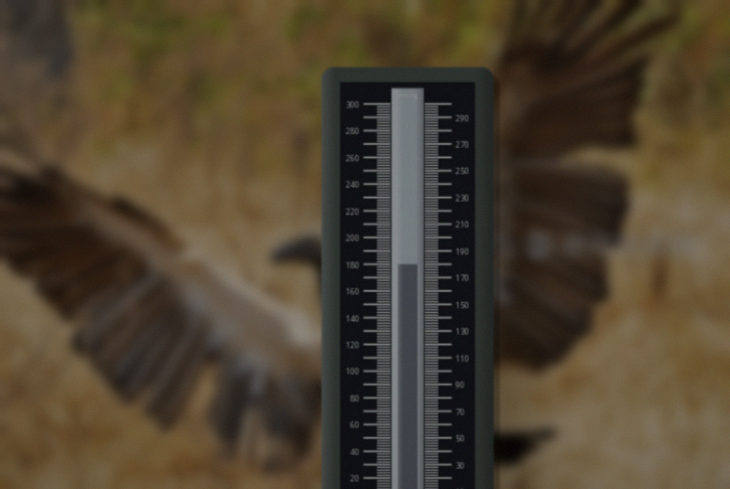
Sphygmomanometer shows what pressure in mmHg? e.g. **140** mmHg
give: **180** mmHg
